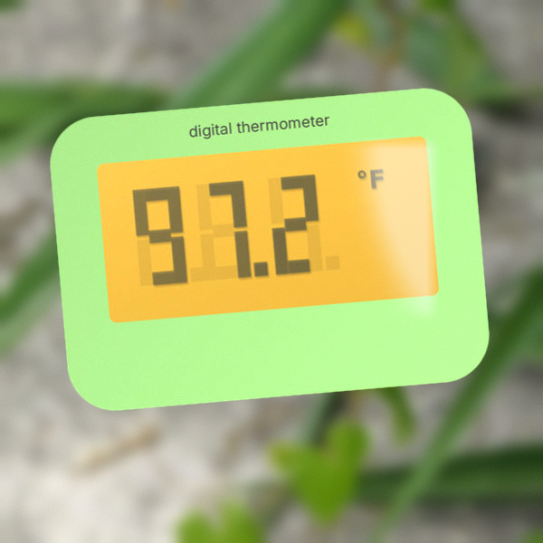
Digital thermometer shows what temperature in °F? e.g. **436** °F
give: **97.2** °F
